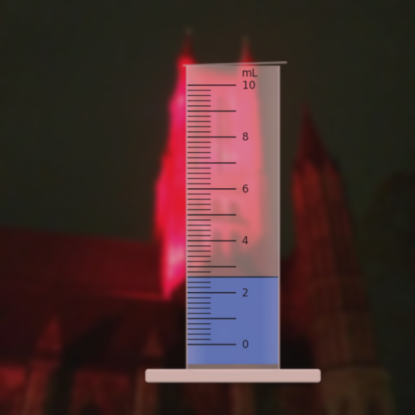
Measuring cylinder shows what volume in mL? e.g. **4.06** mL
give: **2.6** mL
